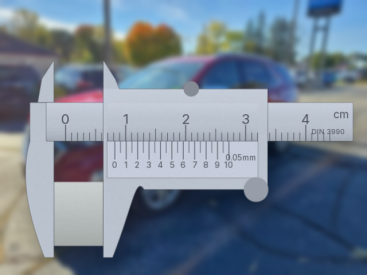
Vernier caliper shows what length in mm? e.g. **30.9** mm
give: **8.2** mm
